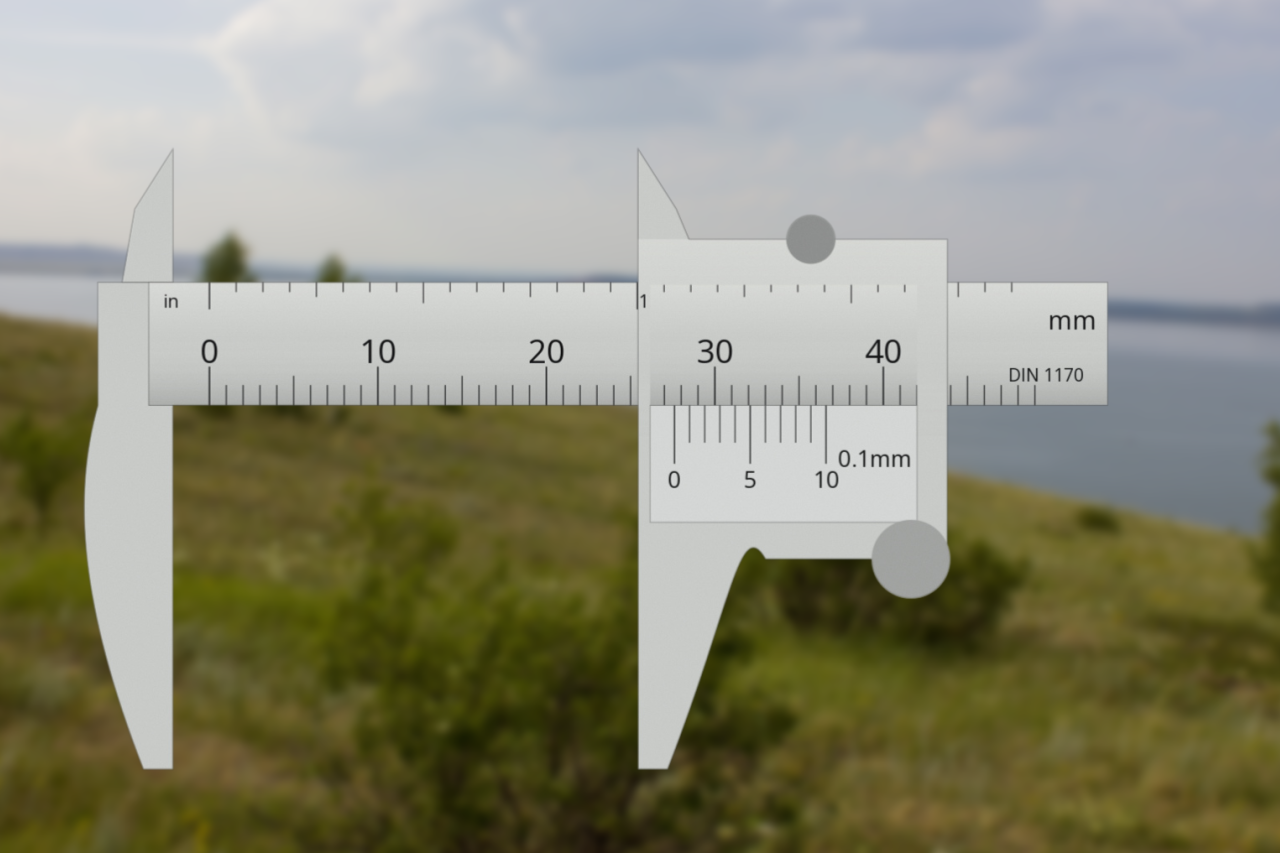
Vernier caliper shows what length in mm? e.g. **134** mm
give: **27.6** mm
